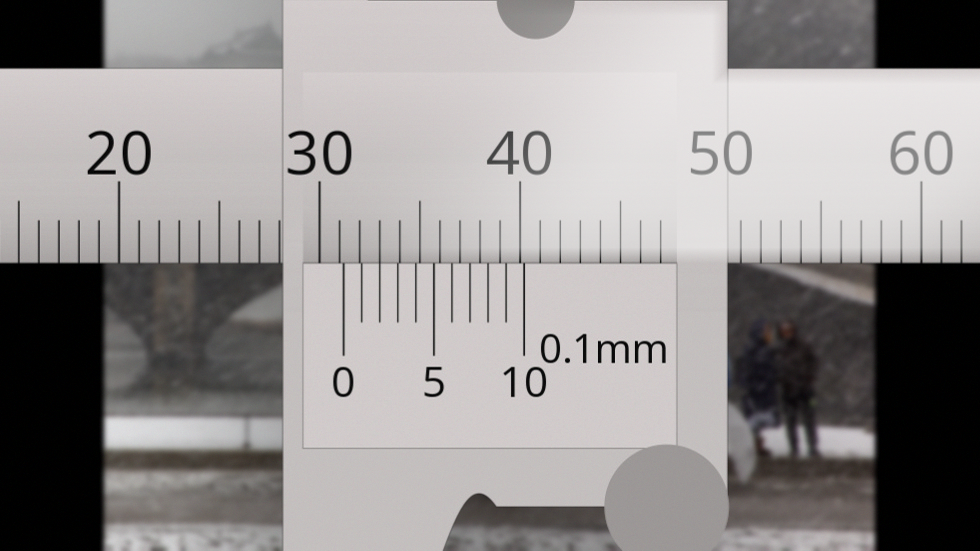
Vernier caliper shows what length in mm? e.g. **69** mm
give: **31.2** mm
